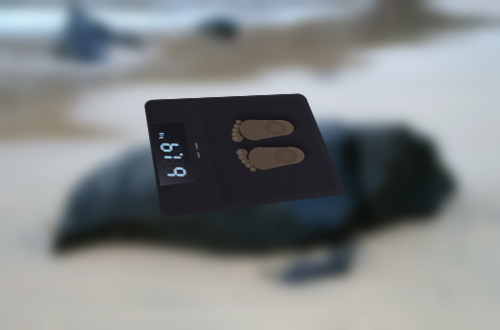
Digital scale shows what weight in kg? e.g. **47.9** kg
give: **61.9** kg
